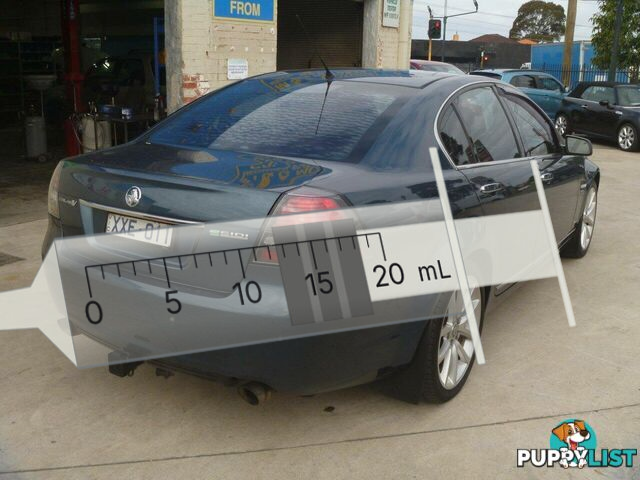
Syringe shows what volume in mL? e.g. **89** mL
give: **12.5** mL
